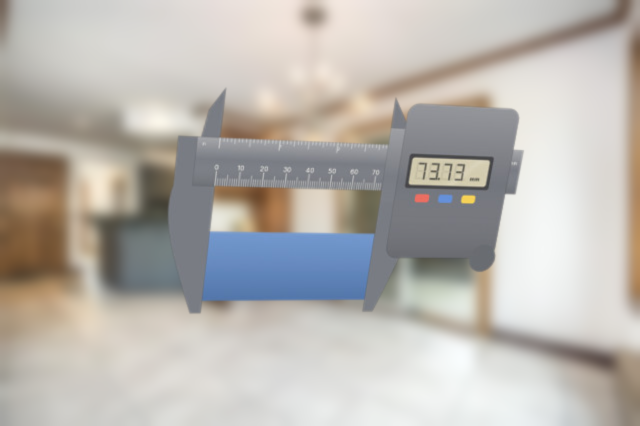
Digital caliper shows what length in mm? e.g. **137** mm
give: **73.73** mm
